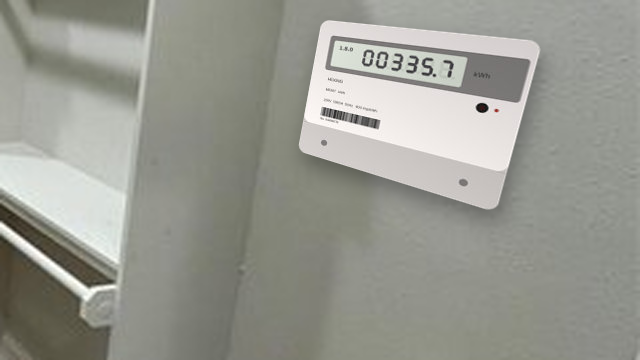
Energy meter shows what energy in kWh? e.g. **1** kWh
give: **335.7** kWh
